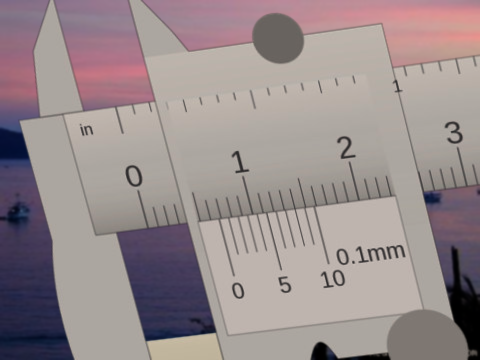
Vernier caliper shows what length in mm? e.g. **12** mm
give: **6.8** mm
